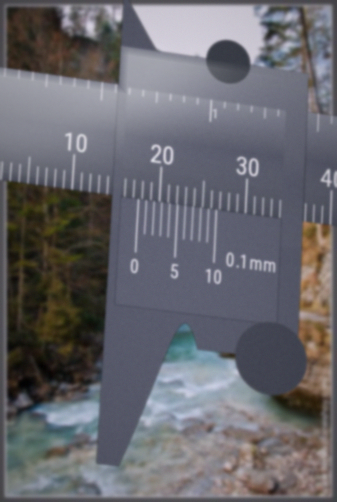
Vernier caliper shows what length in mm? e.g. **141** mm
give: **17.6** mm
